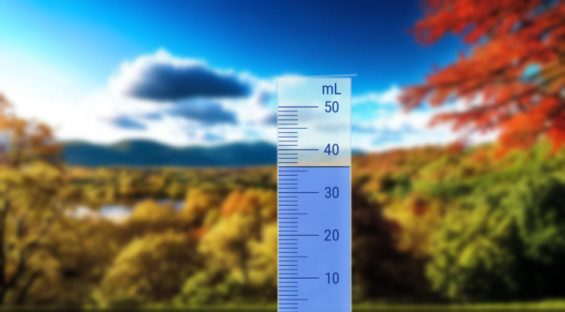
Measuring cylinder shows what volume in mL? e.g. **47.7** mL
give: **36** mL
